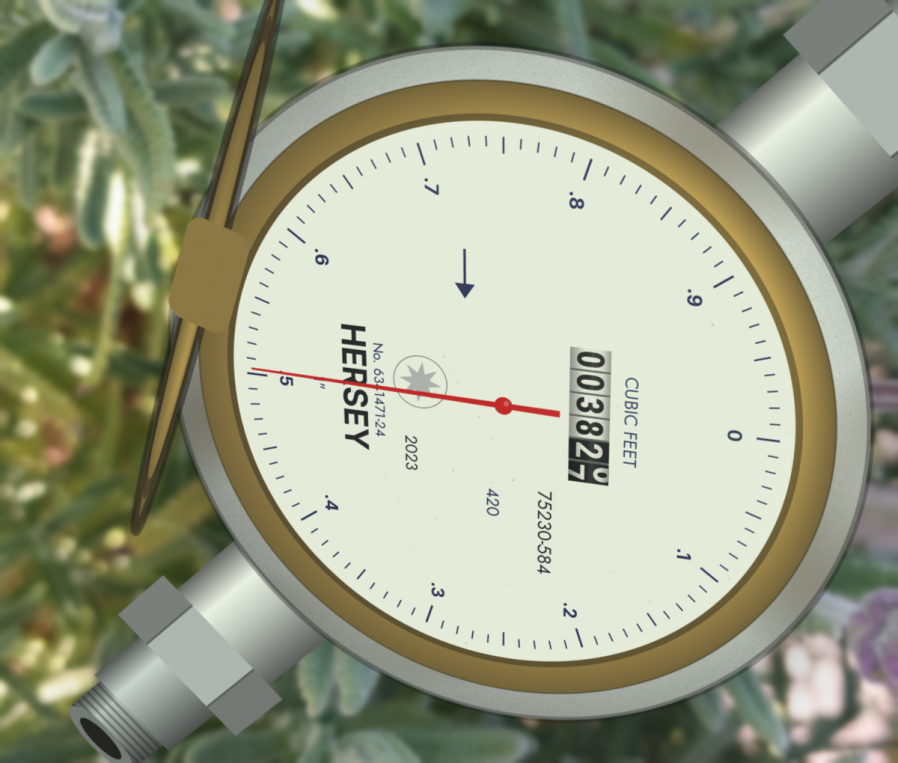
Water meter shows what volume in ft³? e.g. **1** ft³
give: **3826.50** ft³
